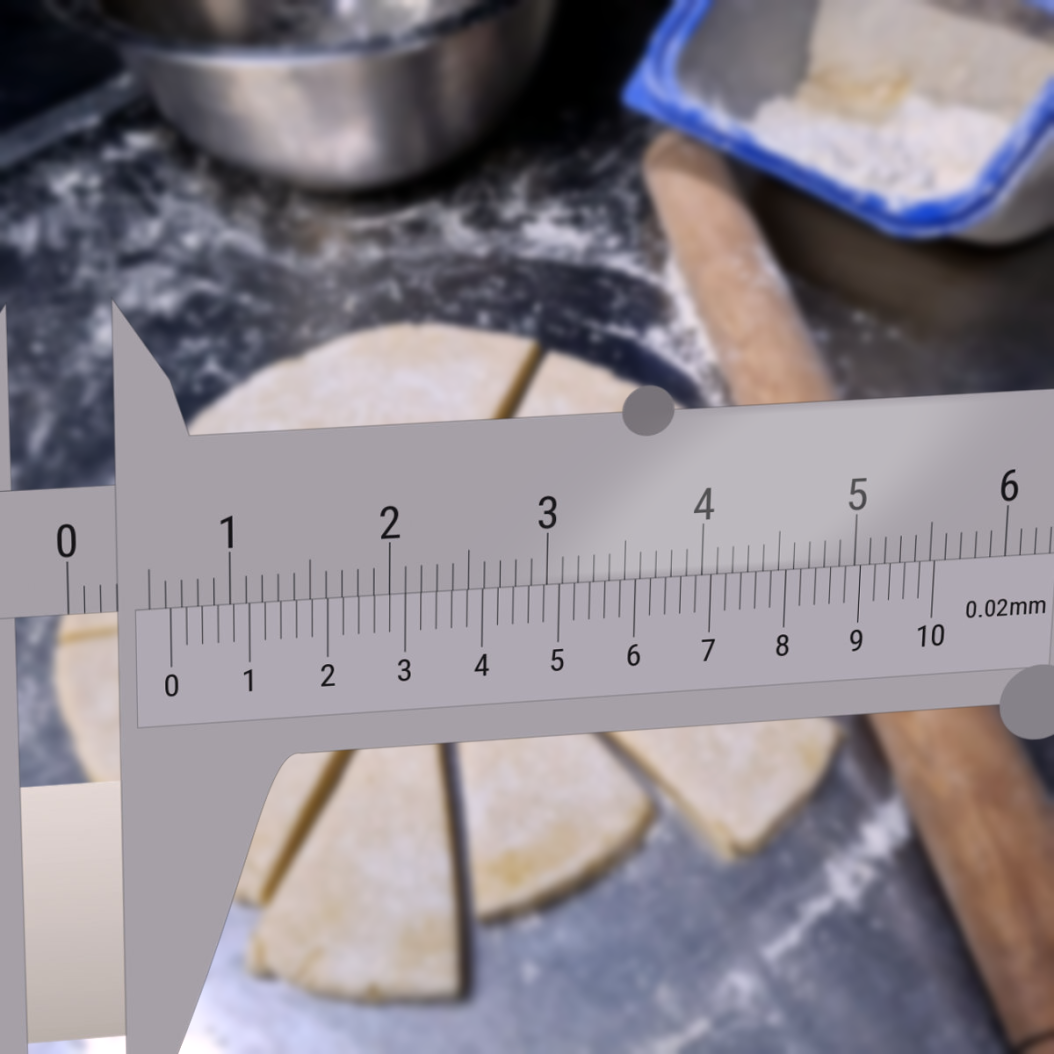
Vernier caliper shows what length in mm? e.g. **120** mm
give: **6.3** mm
